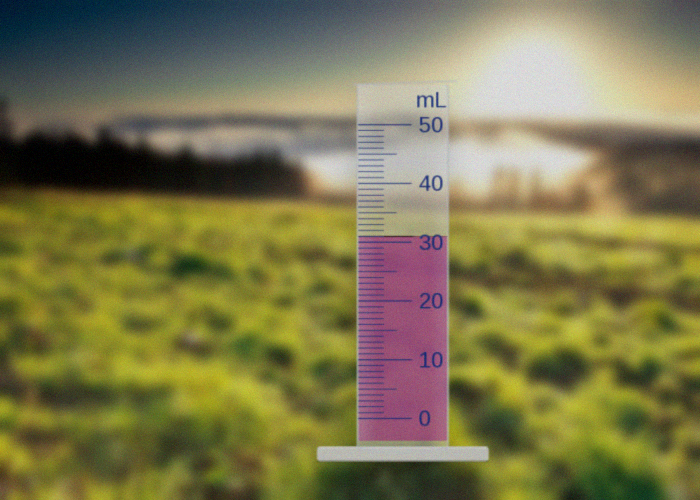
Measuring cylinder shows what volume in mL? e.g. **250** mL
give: **31** mL
